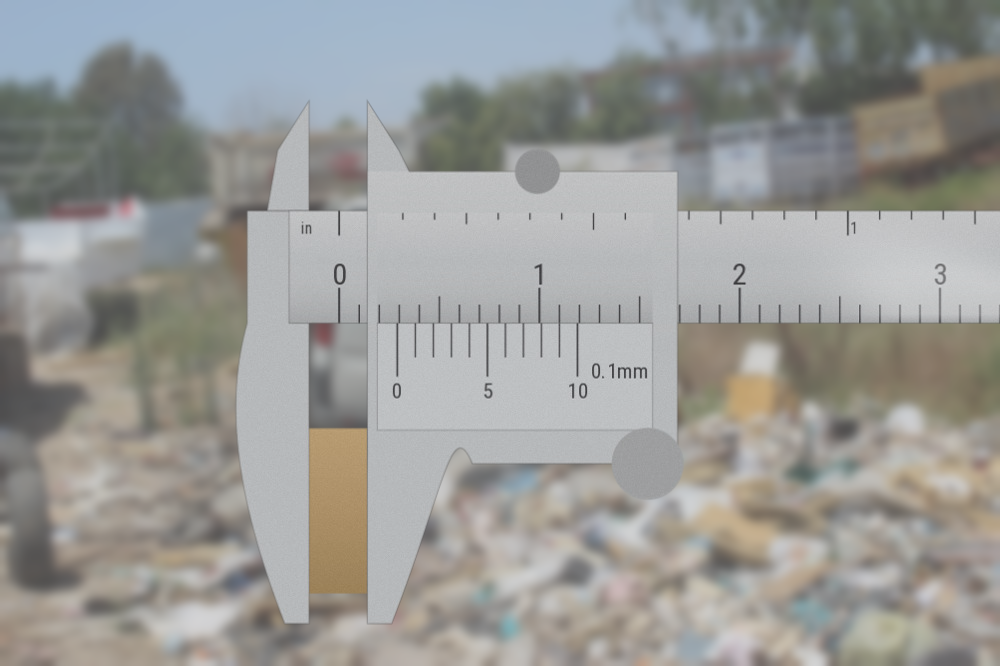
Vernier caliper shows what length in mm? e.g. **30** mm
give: **2.9** mm
